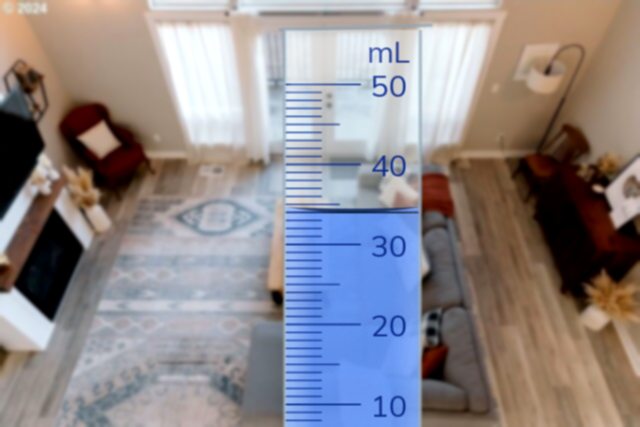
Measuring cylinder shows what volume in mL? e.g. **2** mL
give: **34** mL
